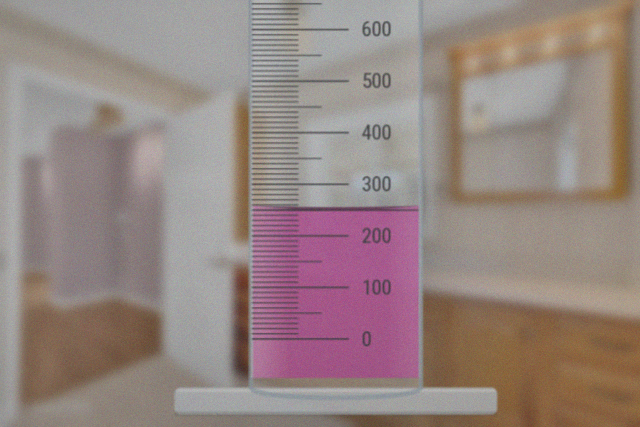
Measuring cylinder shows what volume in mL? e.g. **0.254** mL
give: **250** mL
